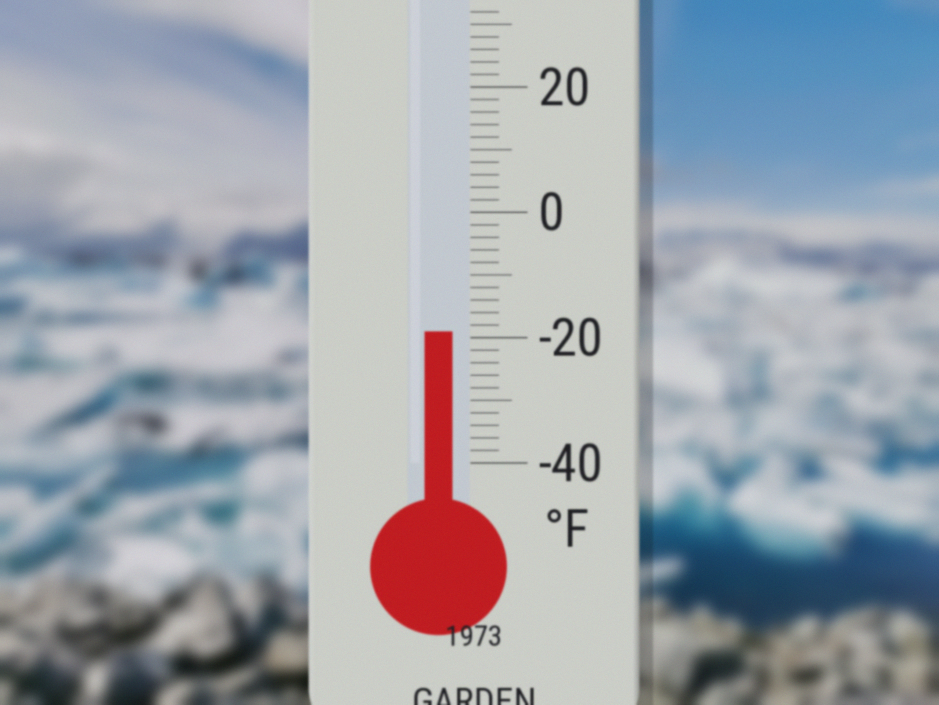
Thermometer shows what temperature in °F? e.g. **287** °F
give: **-19** °F
